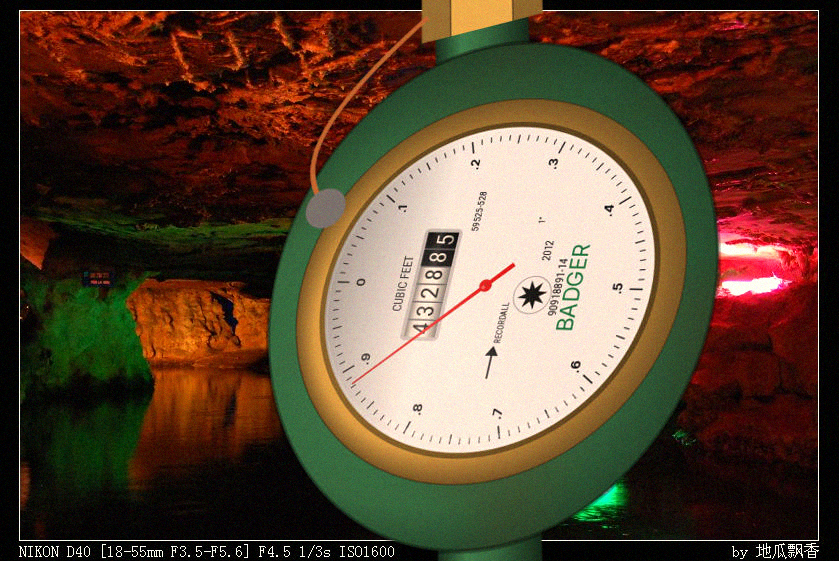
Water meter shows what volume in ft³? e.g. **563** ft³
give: **432884.88** ft³
